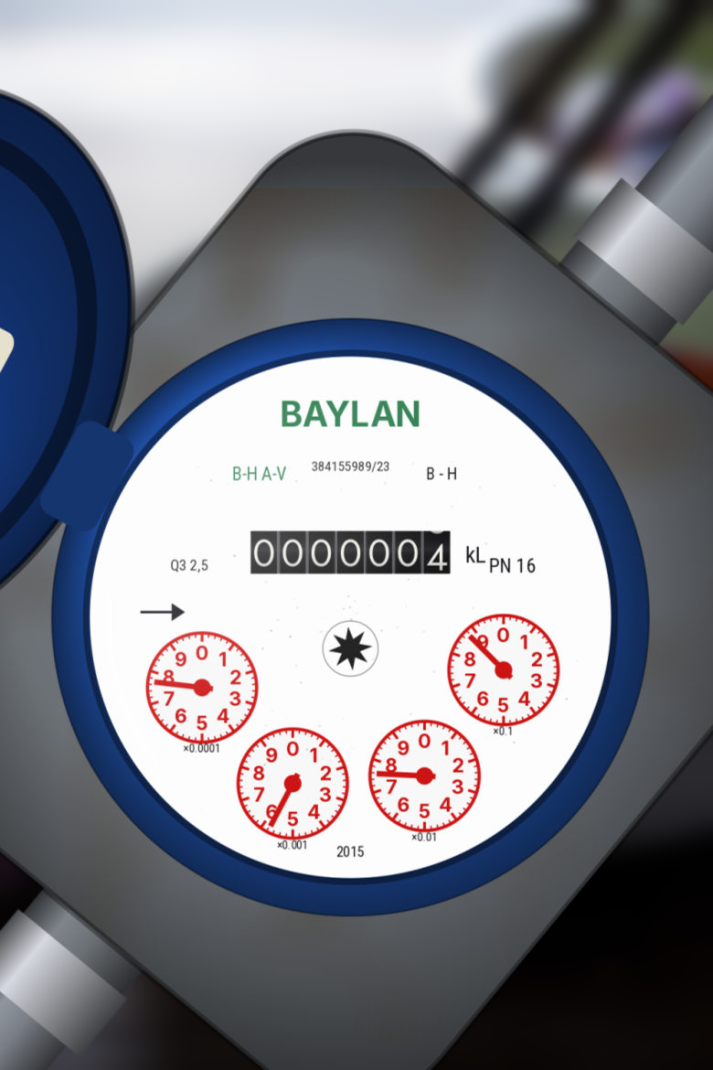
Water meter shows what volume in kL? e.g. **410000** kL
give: **3.8757** kL
